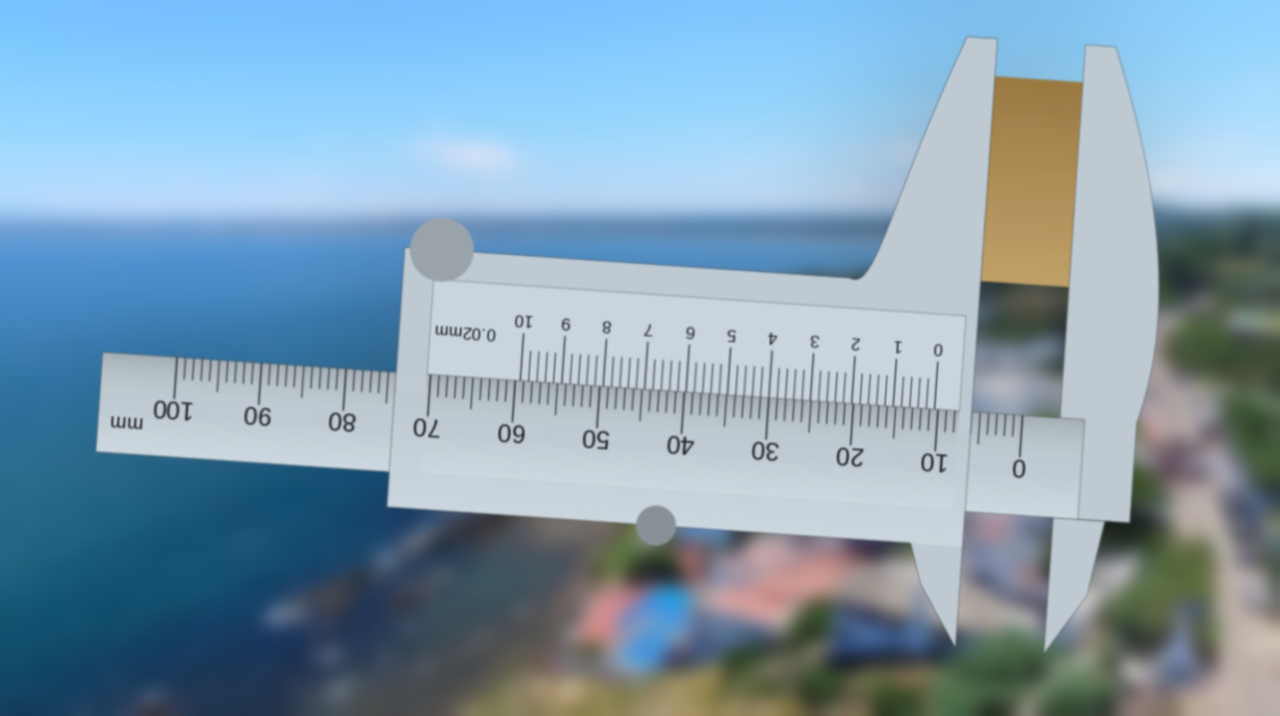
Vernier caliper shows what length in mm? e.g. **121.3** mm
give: **10.4** mm
